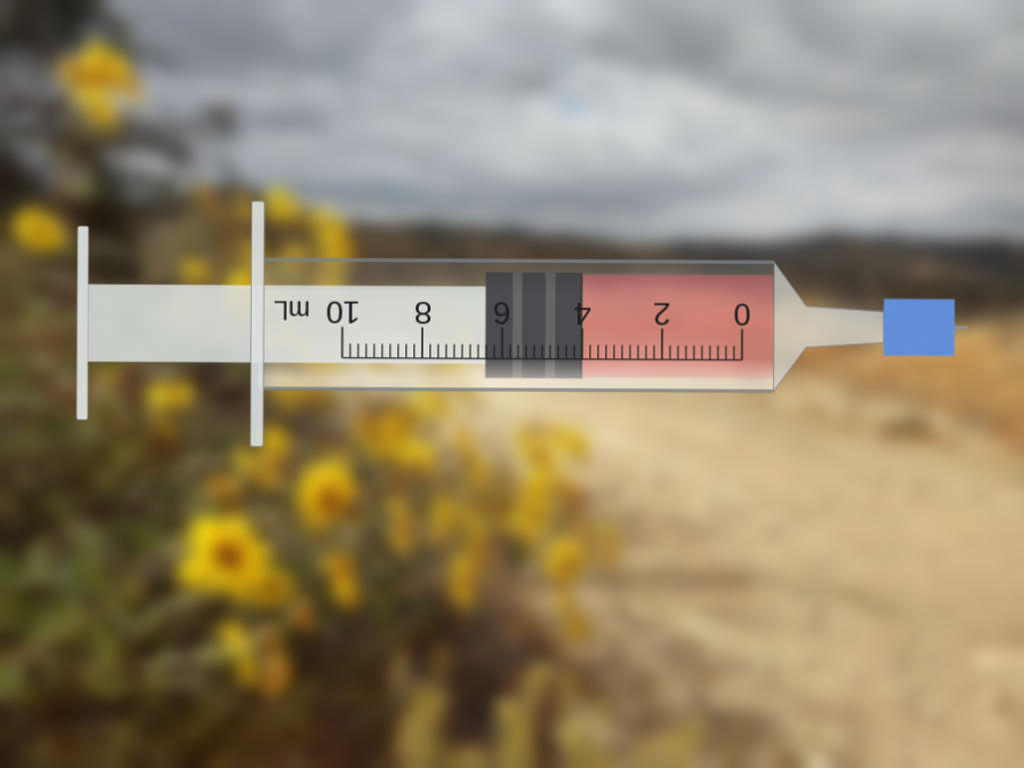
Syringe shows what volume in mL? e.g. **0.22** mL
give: **4** mL
